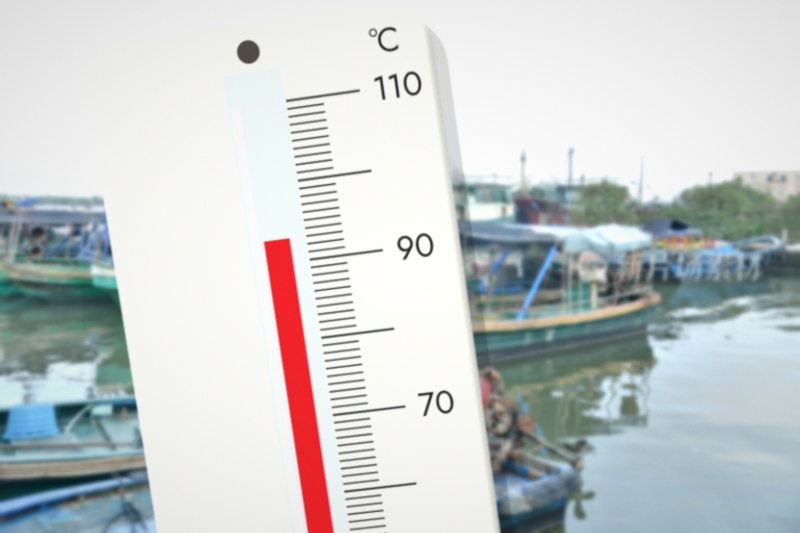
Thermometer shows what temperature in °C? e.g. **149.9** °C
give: **93** °C
